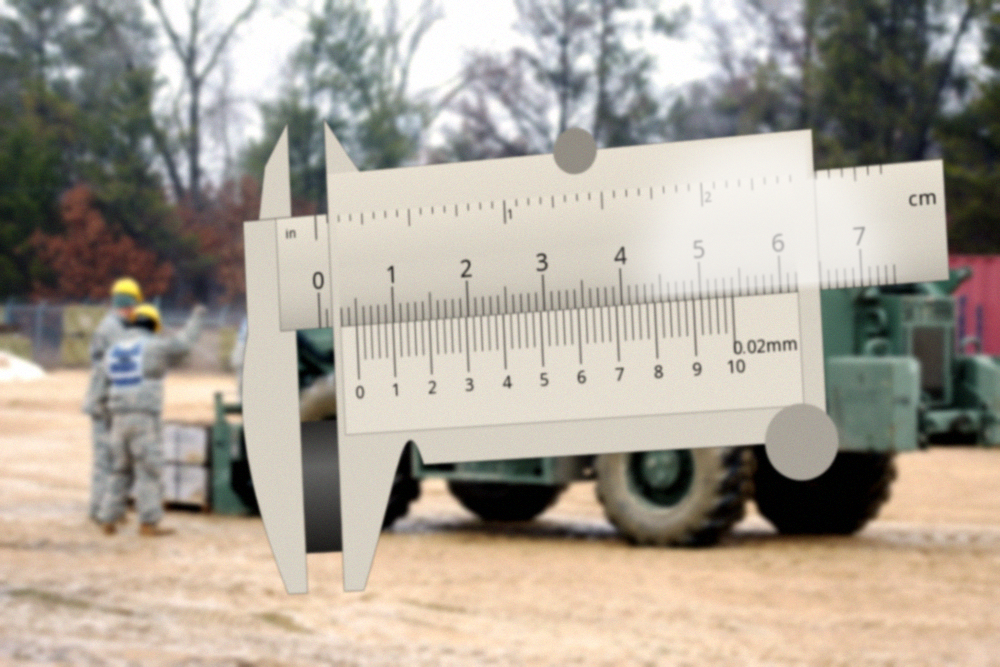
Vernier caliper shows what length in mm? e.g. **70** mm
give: **5.0** mm
